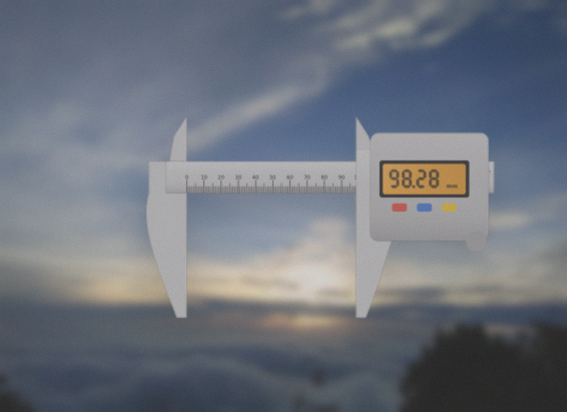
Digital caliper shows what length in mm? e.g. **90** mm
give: **98.28** mm
